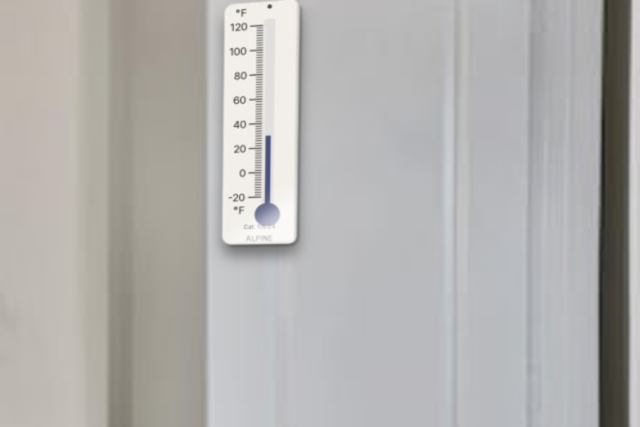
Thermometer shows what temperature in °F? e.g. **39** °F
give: **30** °F
